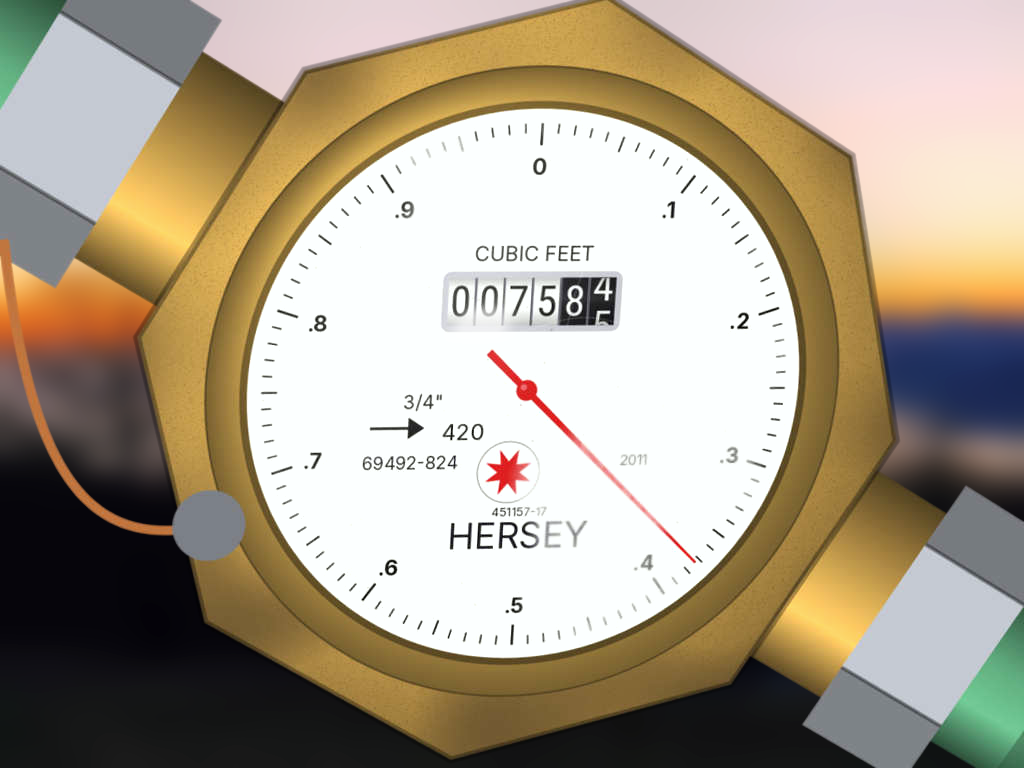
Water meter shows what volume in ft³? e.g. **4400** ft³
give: **7584.37** ft³
